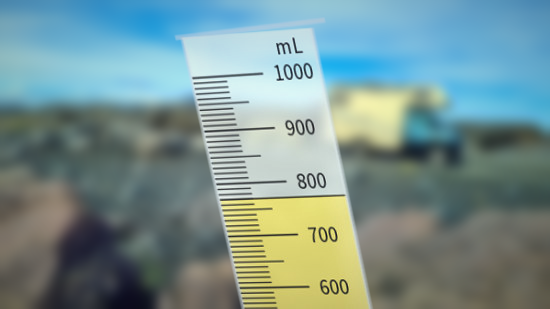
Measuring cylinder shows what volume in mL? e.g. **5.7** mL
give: **770** mL
